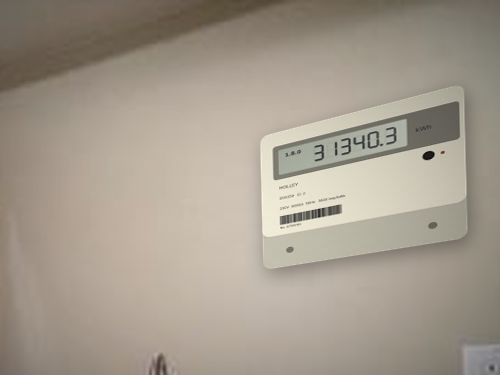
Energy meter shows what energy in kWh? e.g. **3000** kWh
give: **31340.3** kWh
